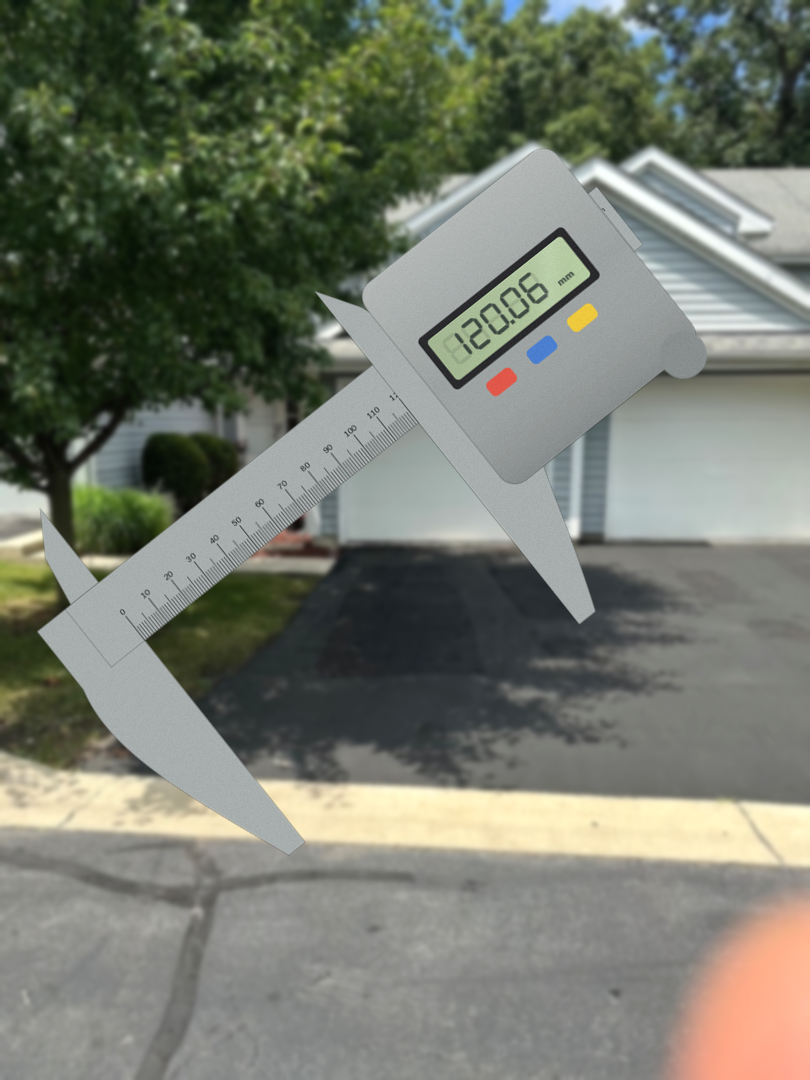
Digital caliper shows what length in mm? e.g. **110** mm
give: **120.06** mm
